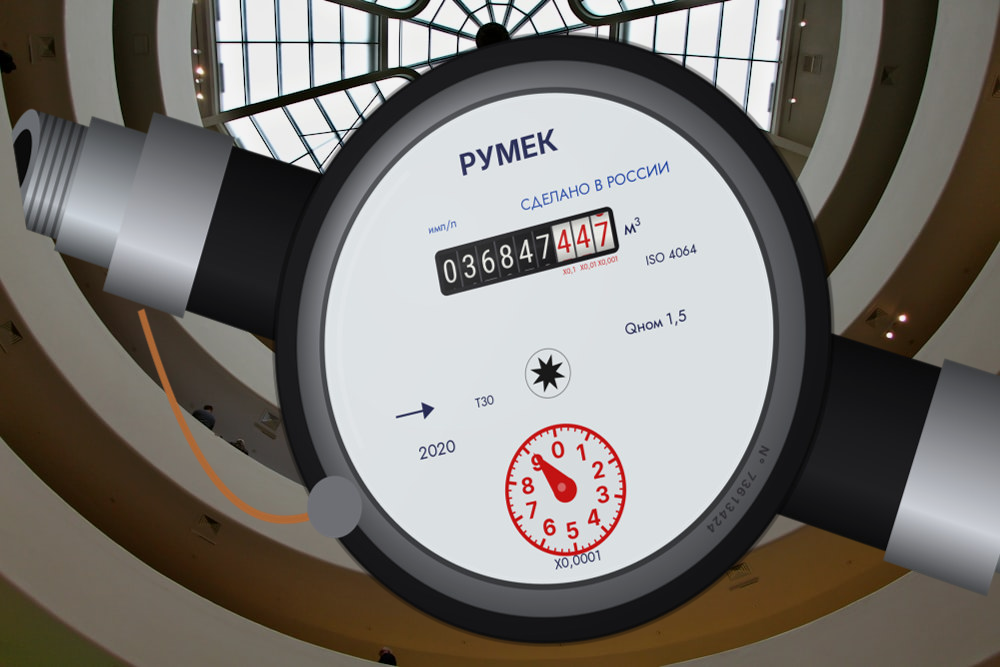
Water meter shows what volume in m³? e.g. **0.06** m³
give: **36847.4469** m³
